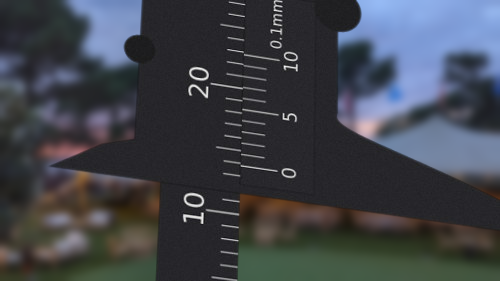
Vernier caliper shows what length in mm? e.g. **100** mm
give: **13.8** mm
